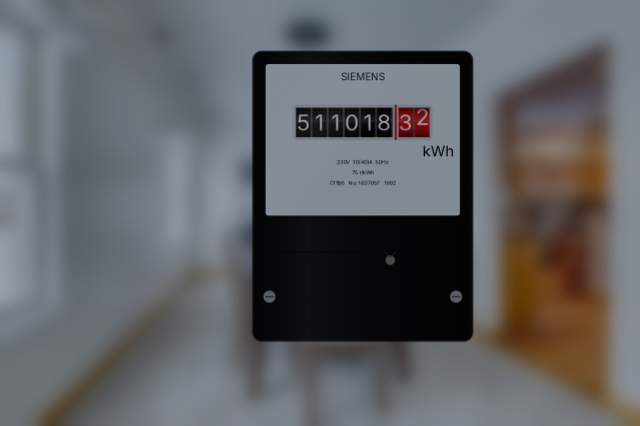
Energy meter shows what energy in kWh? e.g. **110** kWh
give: **511018.32** kWh
